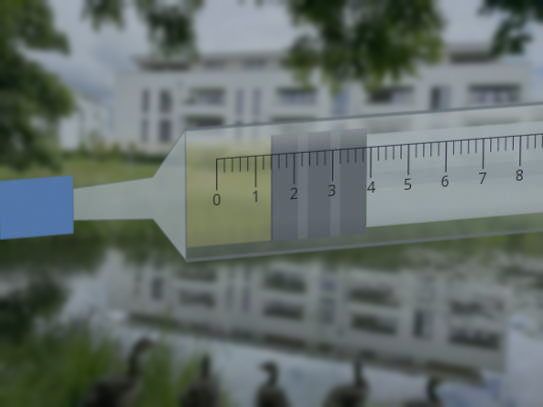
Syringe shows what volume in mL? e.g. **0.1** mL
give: **1.4** mL
